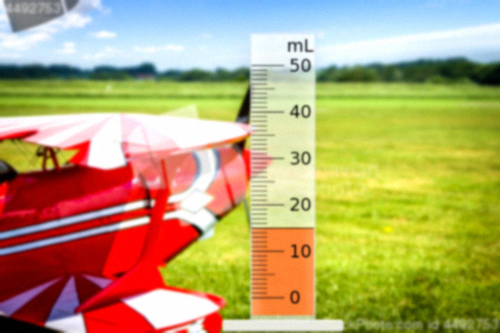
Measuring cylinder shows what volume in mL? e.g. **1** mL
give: **15** mL
